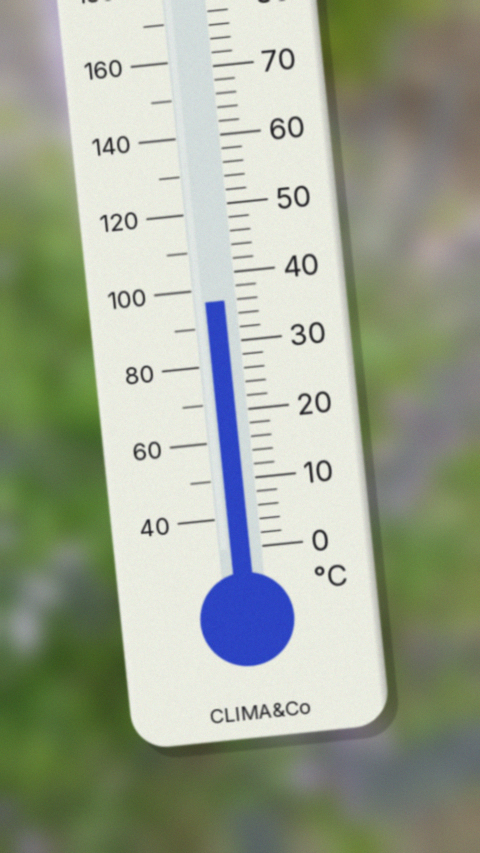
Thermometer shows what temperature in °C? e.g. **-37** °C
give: **36** °C
